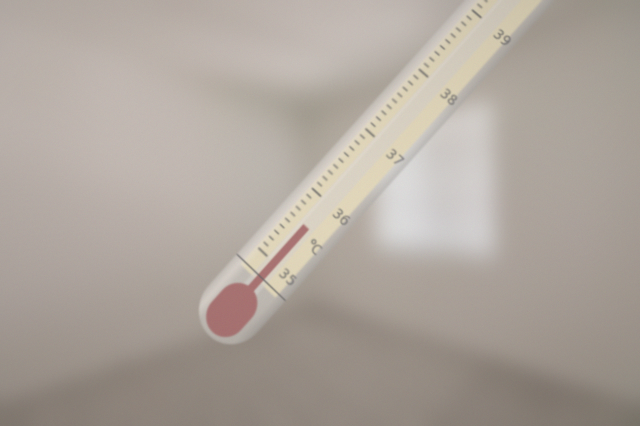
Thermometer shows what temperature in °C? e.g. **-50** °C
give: **35.6** °C
